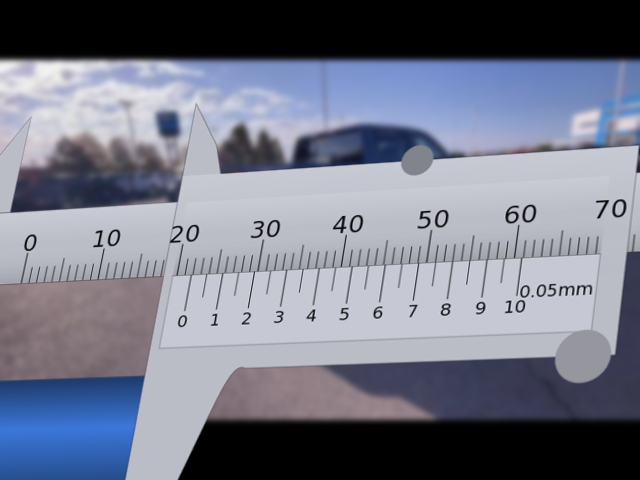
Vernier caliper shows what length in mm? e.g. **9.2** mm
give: **21.8** mm
